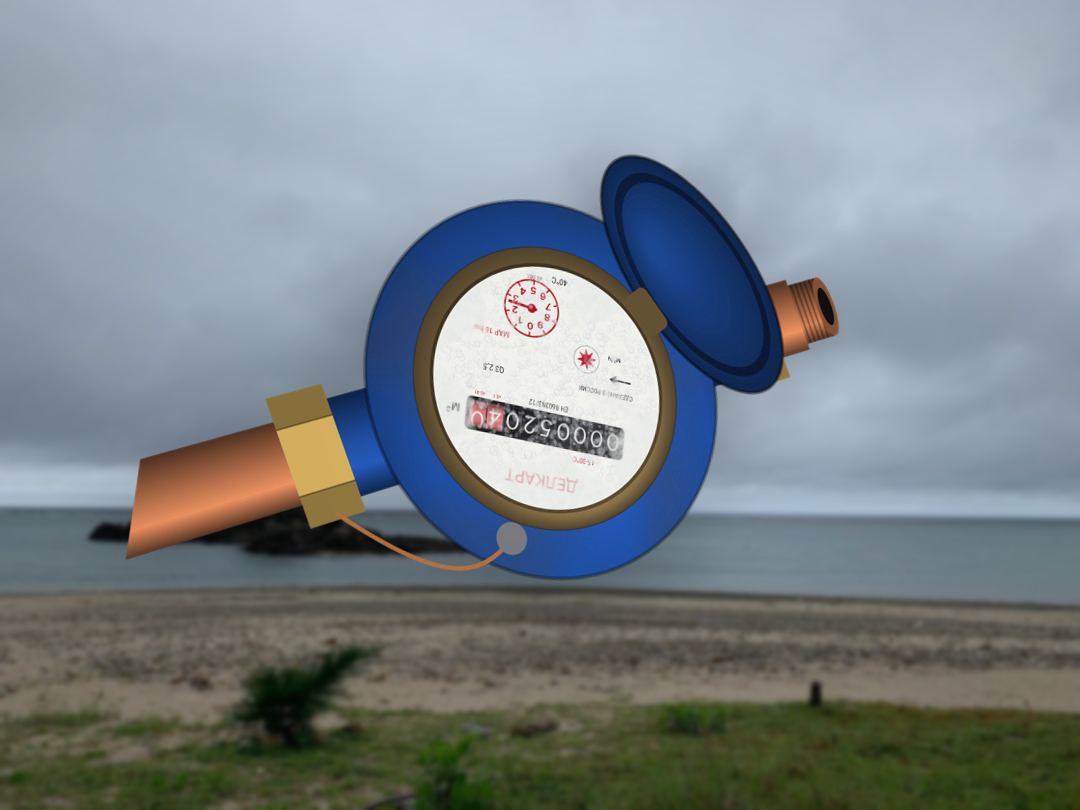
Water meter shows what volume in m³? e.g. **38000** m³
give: **520.402** m³
